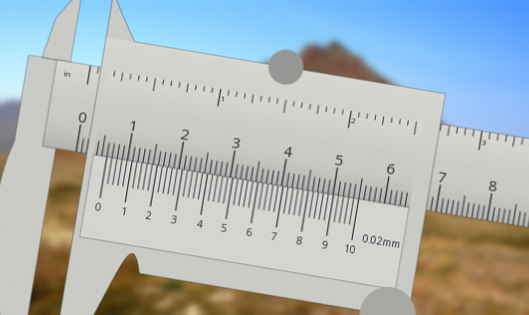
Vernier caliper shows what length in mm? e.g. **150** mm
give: **6.0** mm
